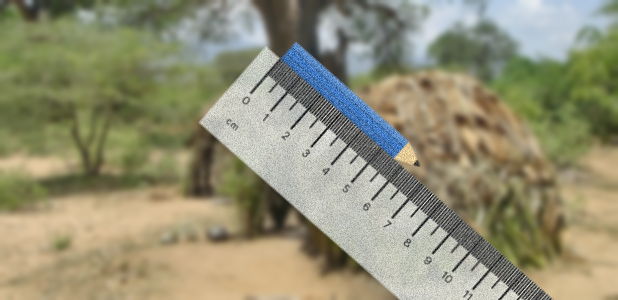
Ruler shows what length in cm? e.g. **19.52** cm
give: **6.5** cm
